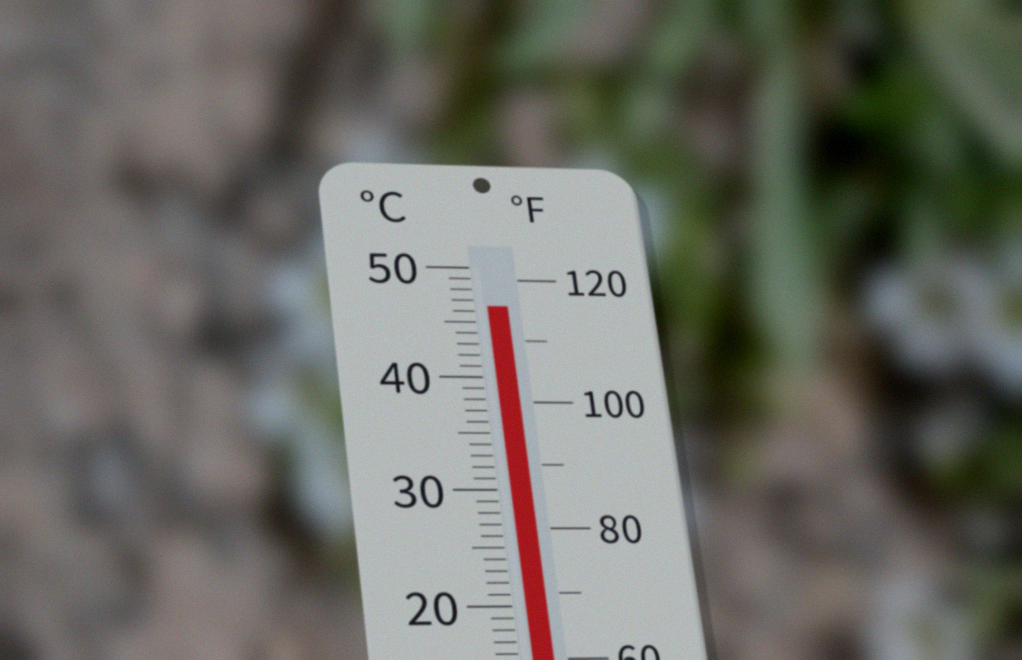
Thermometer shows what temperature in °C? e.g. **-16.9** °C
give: **46.5** °C
